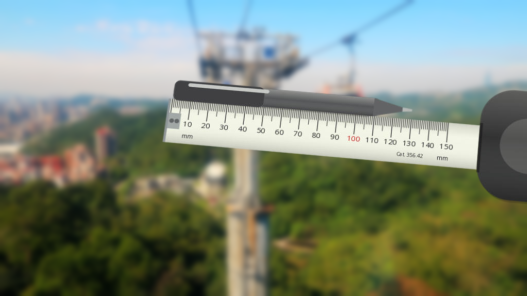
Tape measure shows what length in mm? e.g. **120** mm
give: **130** mm
